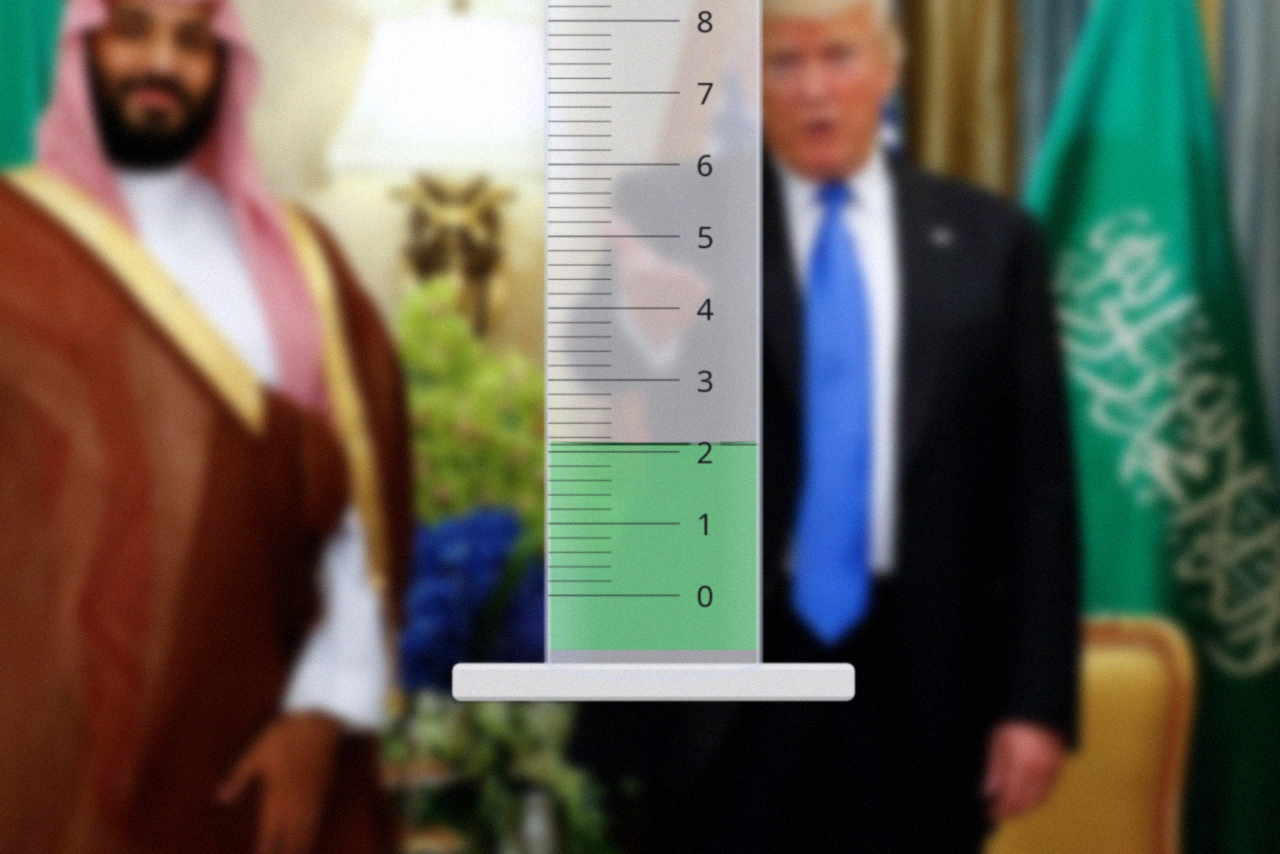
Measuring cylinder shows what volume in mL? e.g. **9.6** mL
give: **2.1** mL
